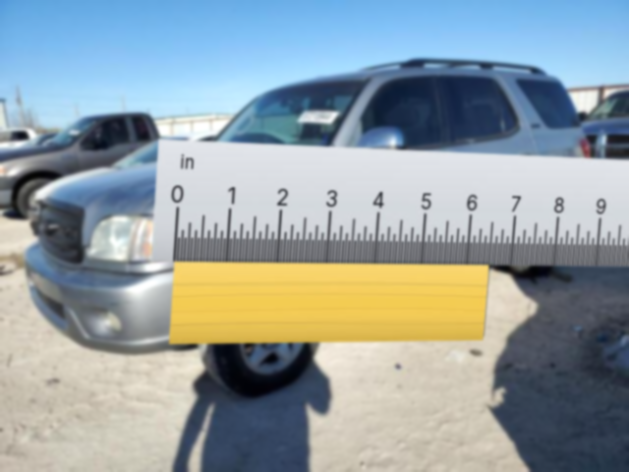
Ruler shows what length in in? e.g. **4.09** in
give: **6.5** in
